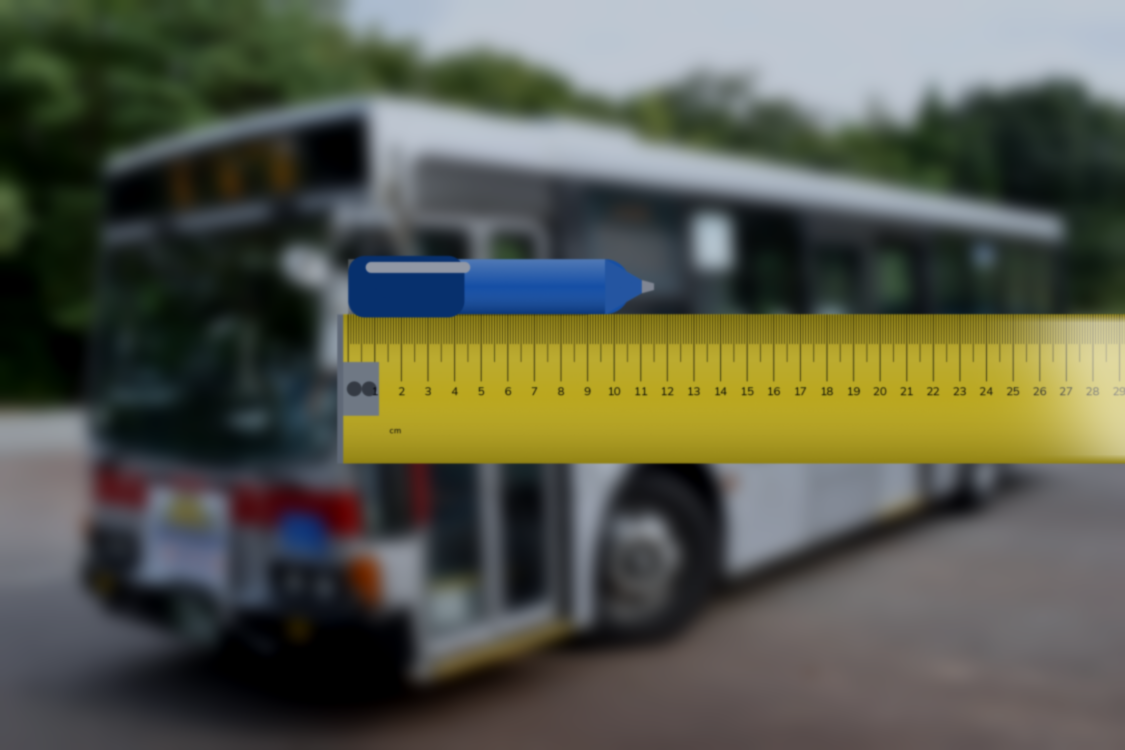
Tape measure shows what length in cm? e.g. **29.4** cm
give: **11.5** cm
